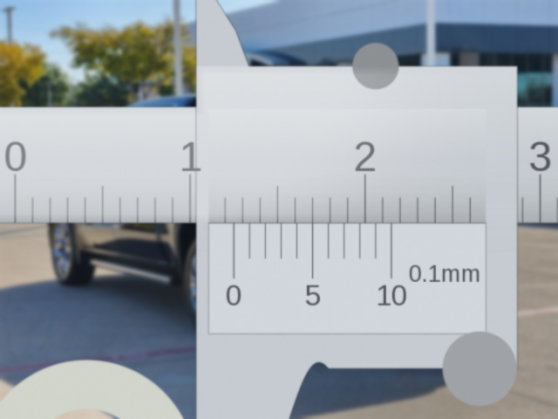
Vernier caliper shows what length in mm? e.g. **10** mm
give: **12.5** mm
